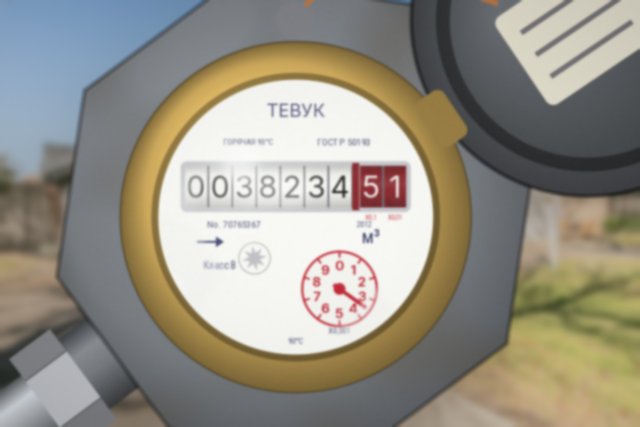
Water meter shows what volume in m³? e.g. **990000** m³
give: **38234.513** m³
